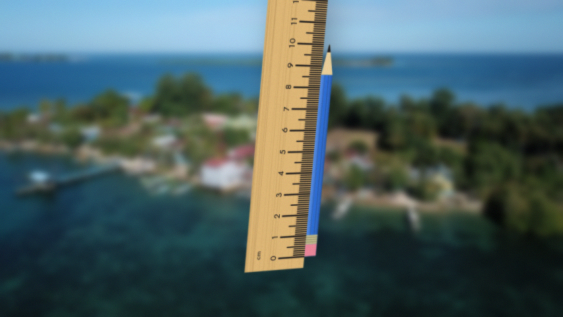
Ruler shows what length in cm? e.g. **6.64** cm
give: **10** cm
